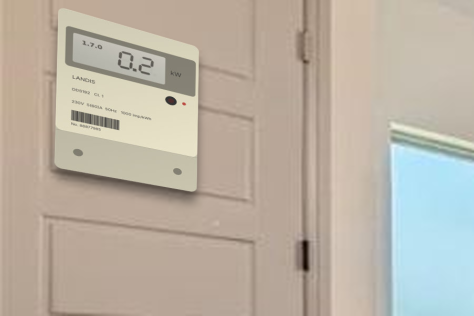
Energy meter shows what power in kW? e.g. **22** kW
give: **0.2** kW
